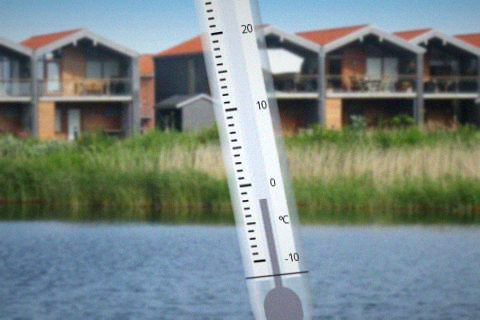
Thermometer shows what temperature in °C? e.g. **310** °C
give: **-2** °C
